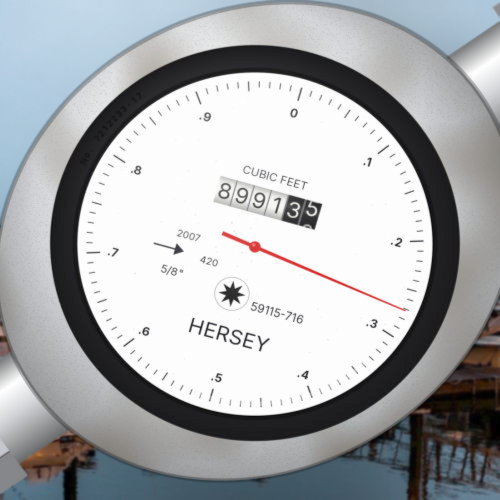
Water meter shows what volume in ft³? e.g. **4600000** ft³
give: **899135.27** ft³
